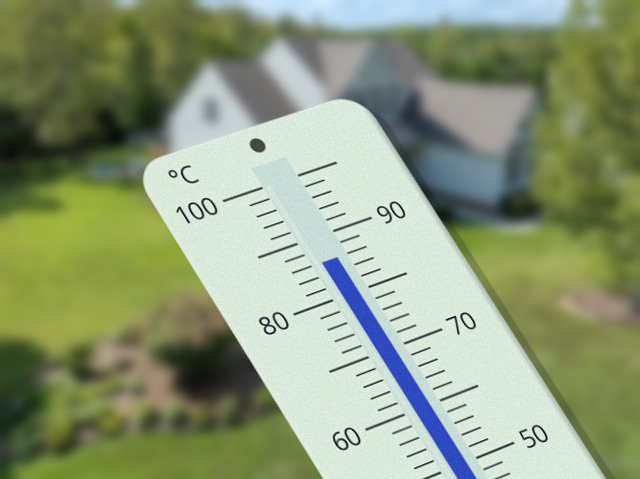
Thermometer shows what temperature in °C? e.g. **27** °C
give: **86** °C
